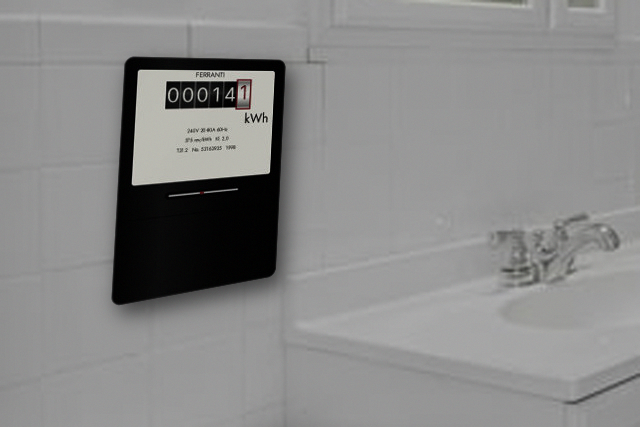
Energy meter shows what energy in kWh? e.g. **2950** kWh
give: **14.1** kWh
